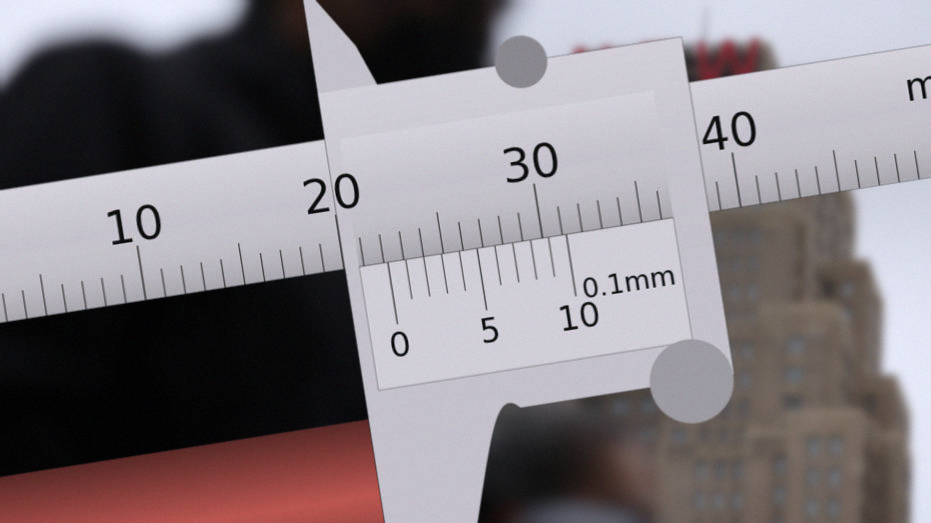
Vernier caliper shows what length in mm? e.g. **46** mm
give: **22.2** mm
